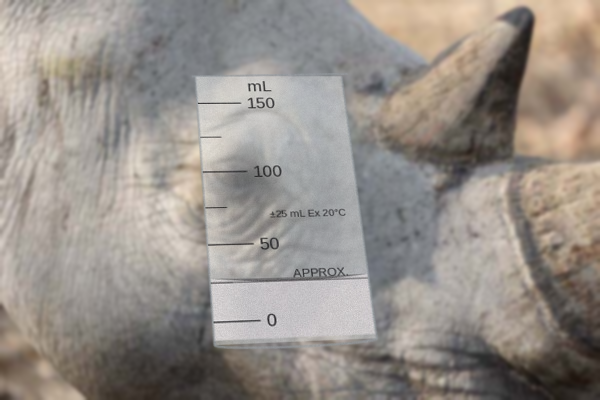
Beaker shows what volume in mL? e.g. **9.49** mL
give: **25** mL
